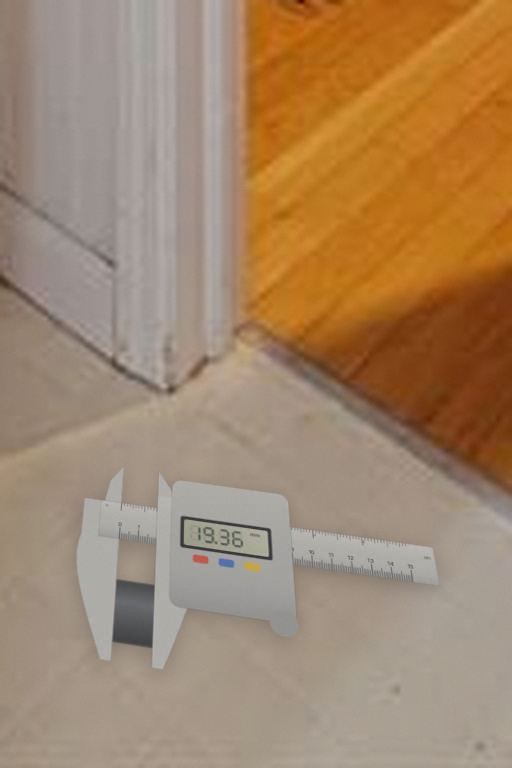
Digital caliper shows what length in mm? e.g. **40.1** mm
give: **19.36** mm
